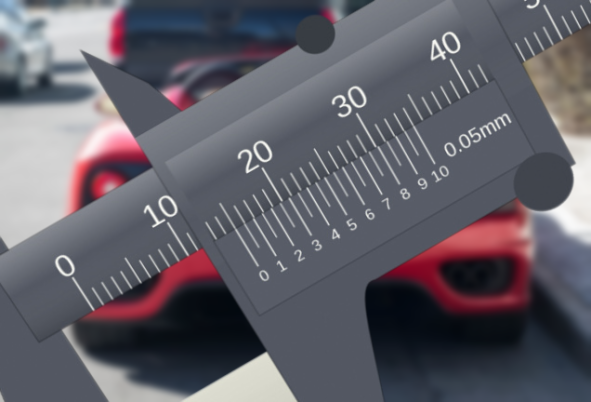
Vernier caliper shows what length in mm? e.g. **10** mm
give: **15.0** mm
